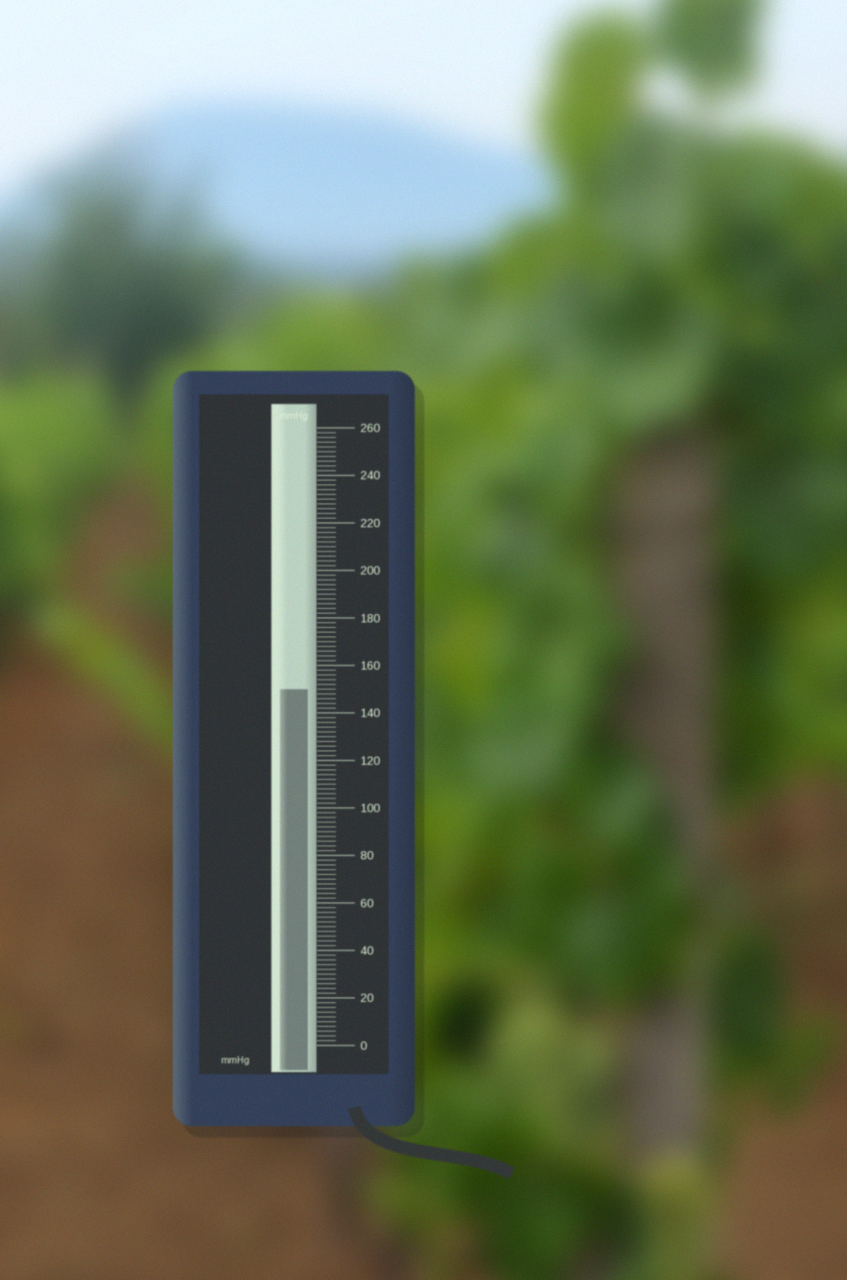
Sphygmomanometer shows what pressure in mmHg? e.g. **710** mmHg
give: **150** mmHg
